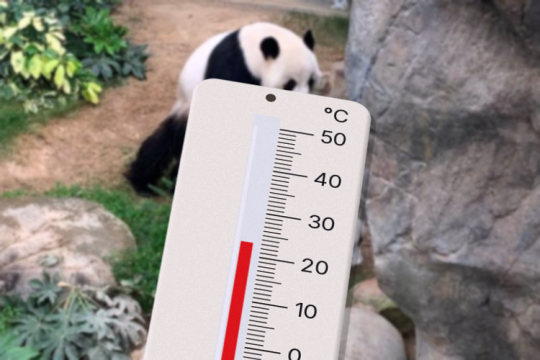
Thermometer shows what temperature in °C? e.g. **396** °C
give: **23** °C
